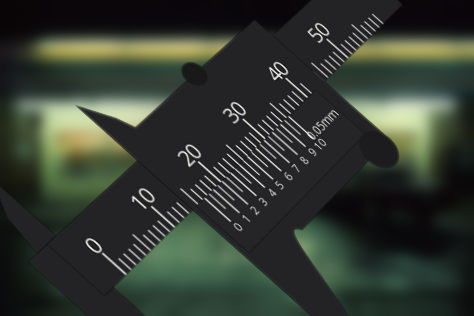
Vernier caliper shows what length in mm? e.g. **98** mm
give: **16.4** mm
